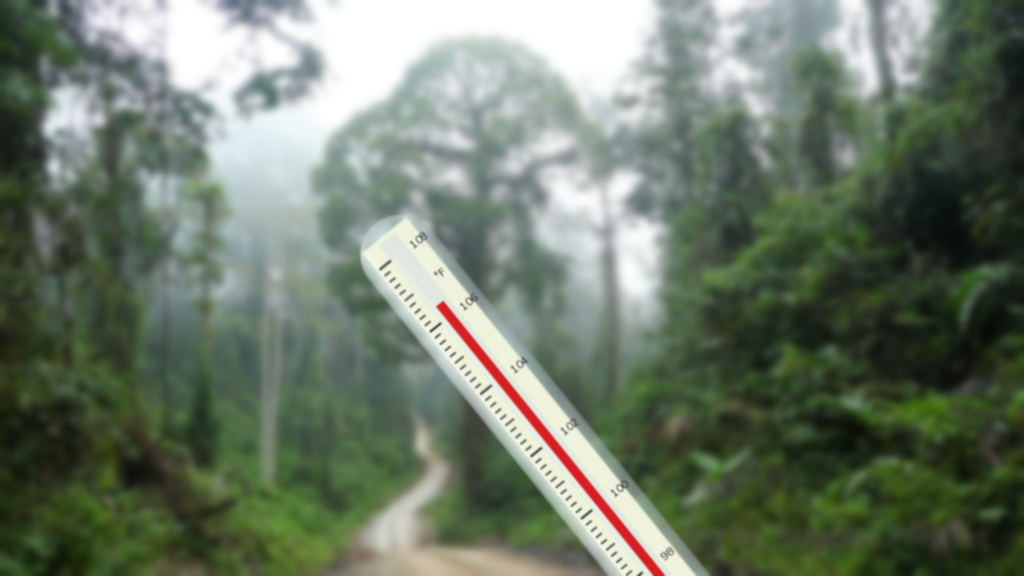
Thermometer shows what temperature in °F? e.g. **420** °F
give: **106.4** °F
